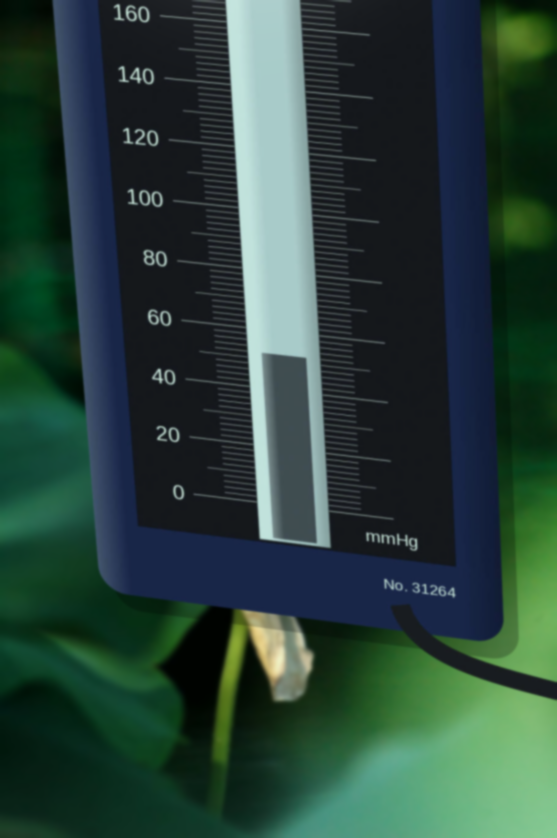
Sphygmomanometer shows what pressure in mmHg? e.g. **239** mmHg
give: **52** mmHg
